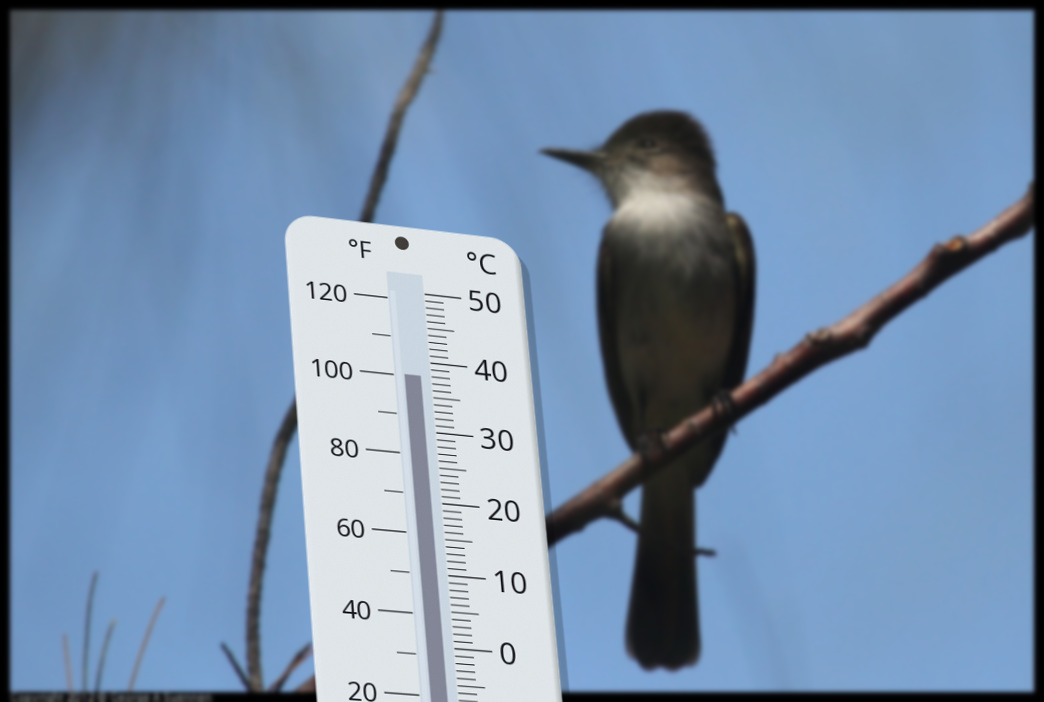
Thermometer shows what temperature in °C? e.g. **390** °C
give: **38** °C
